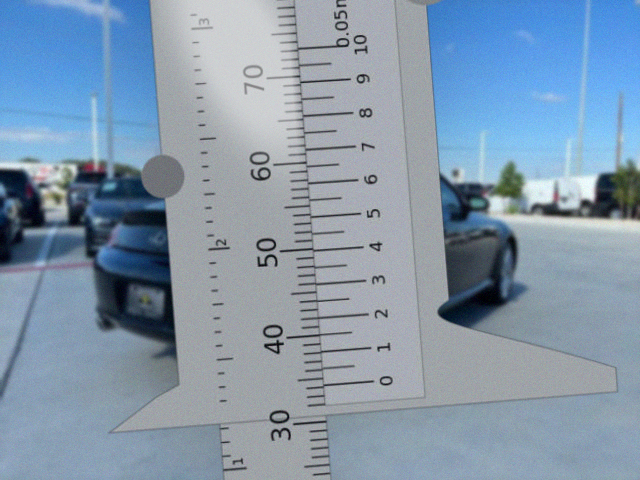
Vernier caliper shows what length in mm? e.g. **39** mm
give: **34.2** mm
